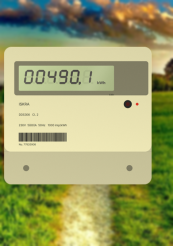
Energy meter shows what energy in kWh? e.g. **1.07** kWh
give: **490.1** kWh
